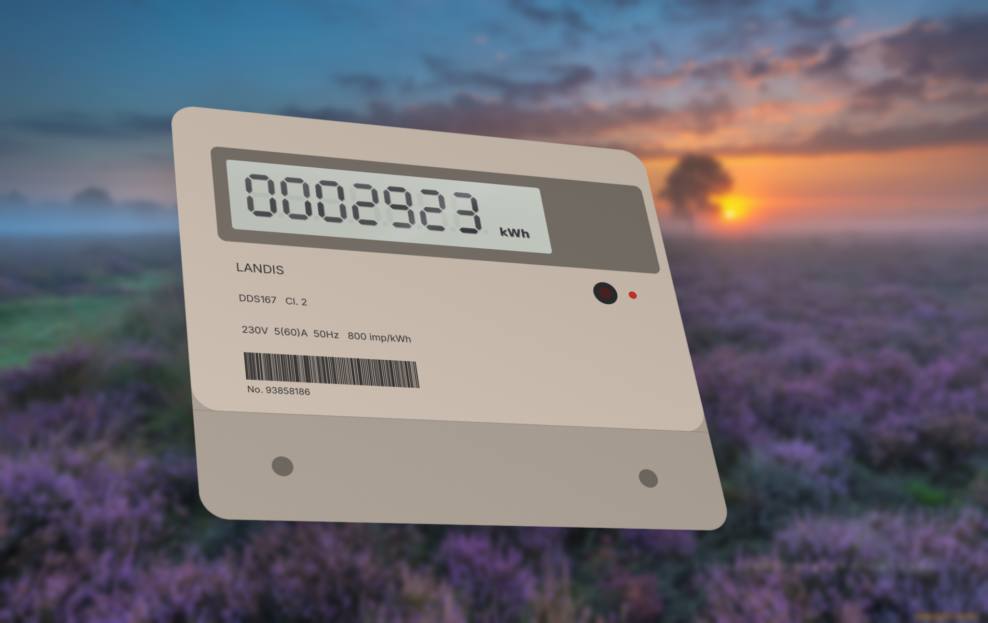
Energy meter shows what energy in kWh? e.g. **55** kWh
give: **2923** kWh
